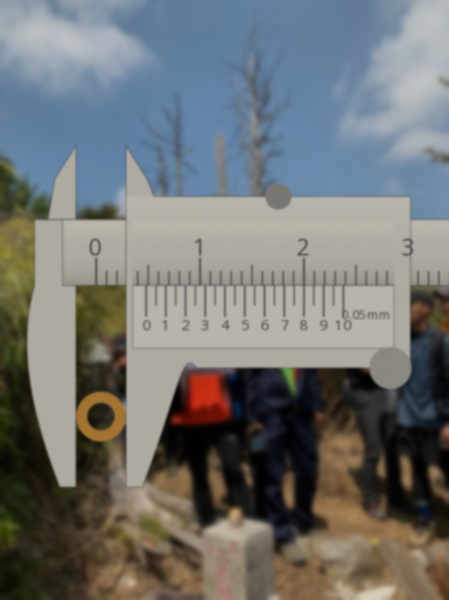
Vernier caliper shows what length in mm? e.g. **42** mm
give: **4.8** mm
